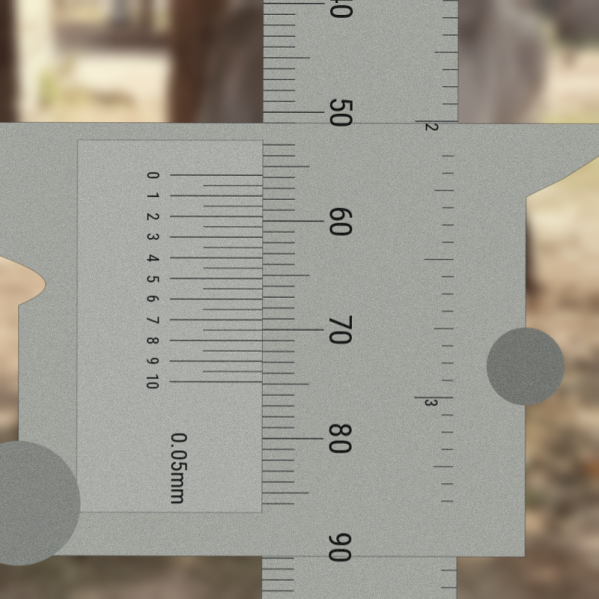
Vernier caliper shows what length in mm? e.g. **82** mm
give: **55.8** mm
